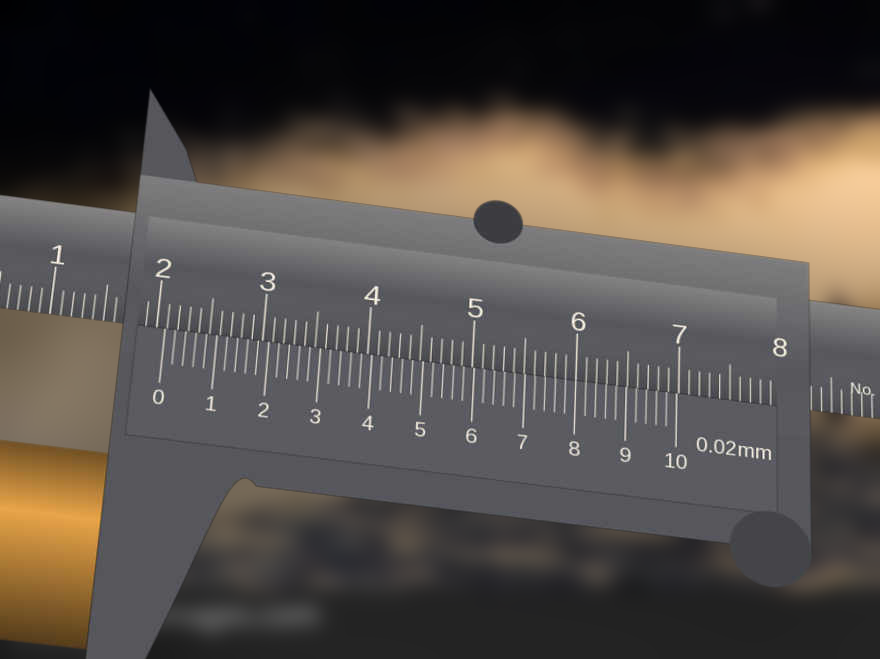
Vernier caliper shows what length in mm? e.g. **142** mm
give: **20.8** mm
